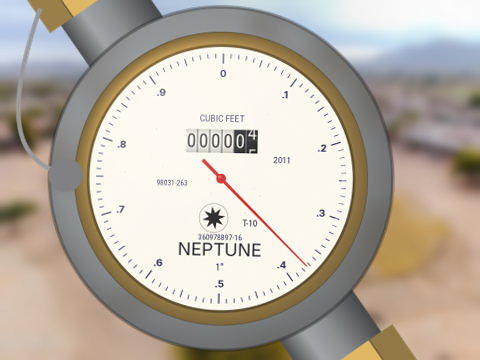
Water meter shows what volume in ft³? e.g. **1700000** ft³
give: **4.37** ft³
